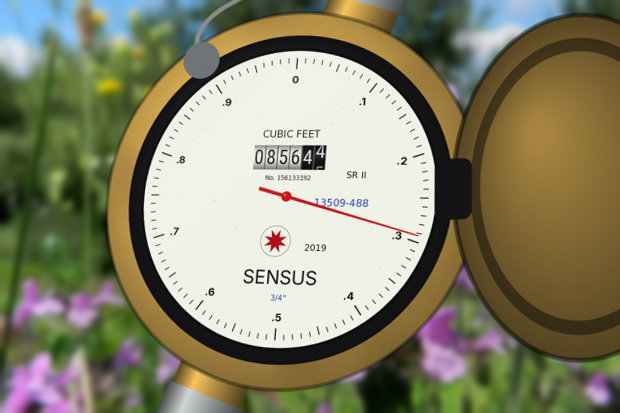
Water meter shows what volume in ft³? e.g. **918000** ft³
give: **85644.29** ft³
